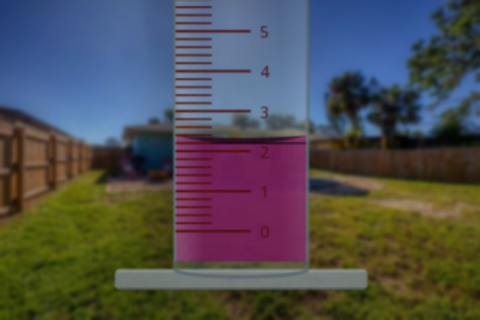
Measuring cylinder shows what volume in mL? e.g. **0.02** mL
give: **2.2** mL
